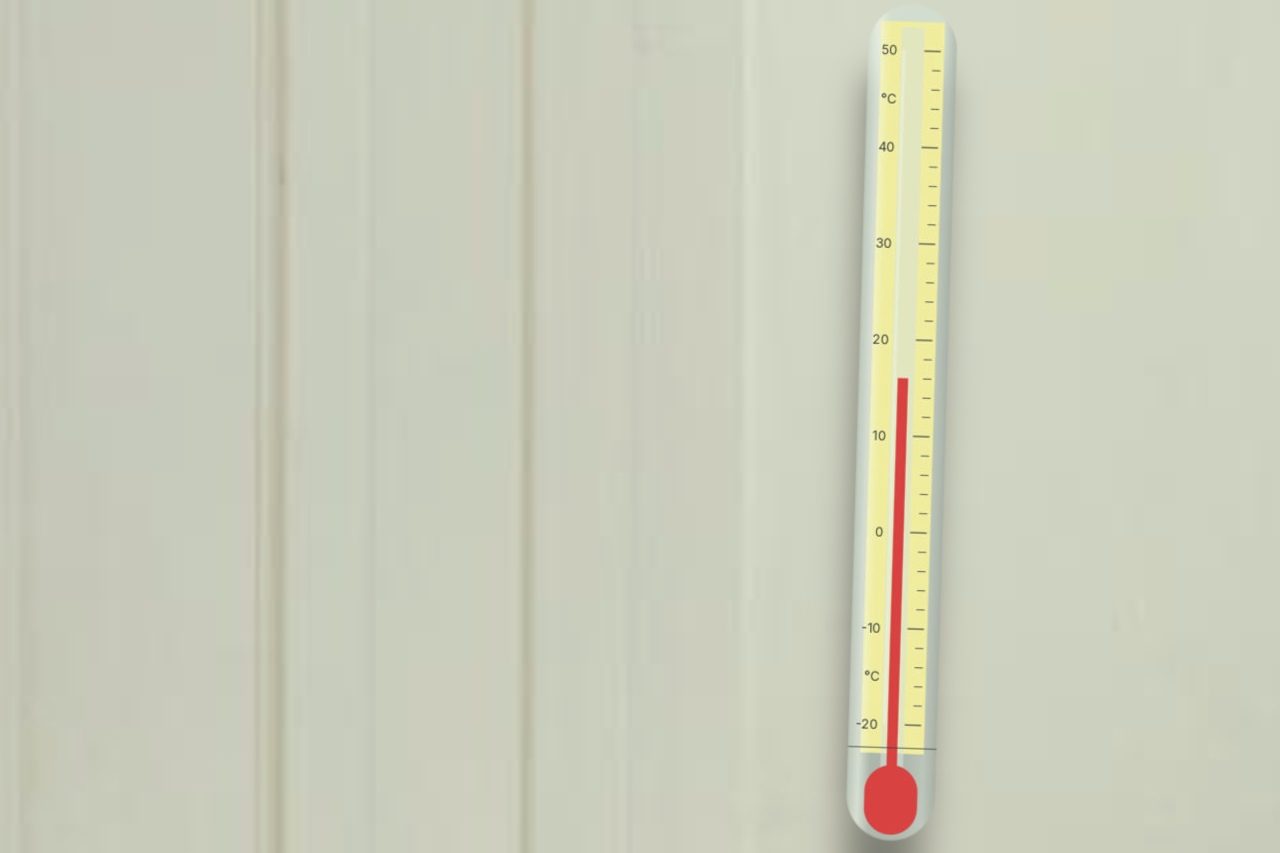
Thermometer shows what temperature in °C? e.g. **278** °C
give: **16** °C
